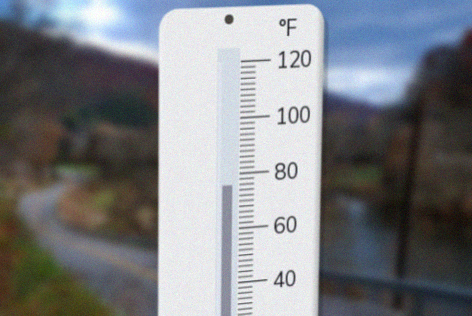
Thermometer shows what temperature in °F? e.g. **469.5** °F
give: **76** °F
